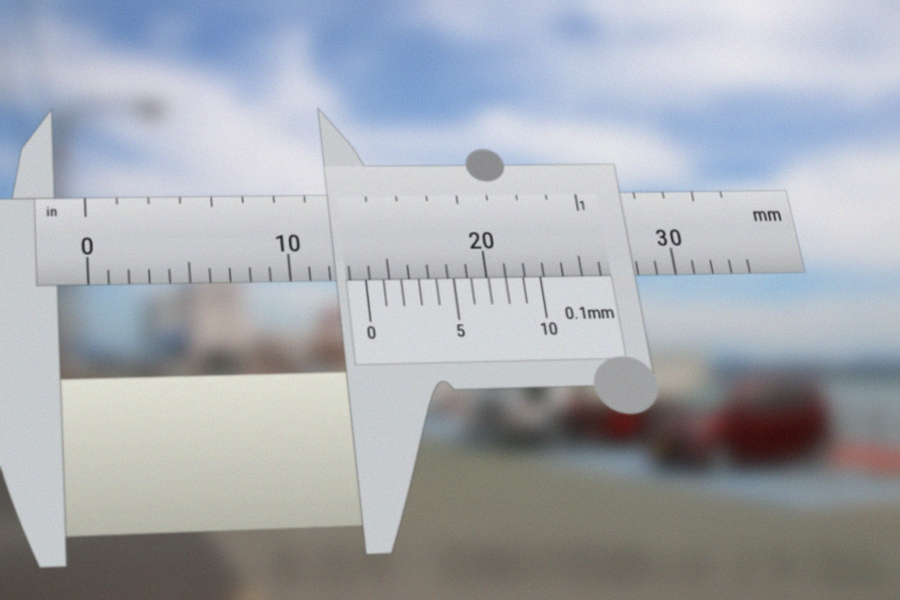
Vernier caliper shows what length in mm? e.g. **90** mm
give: **13.8** mm
